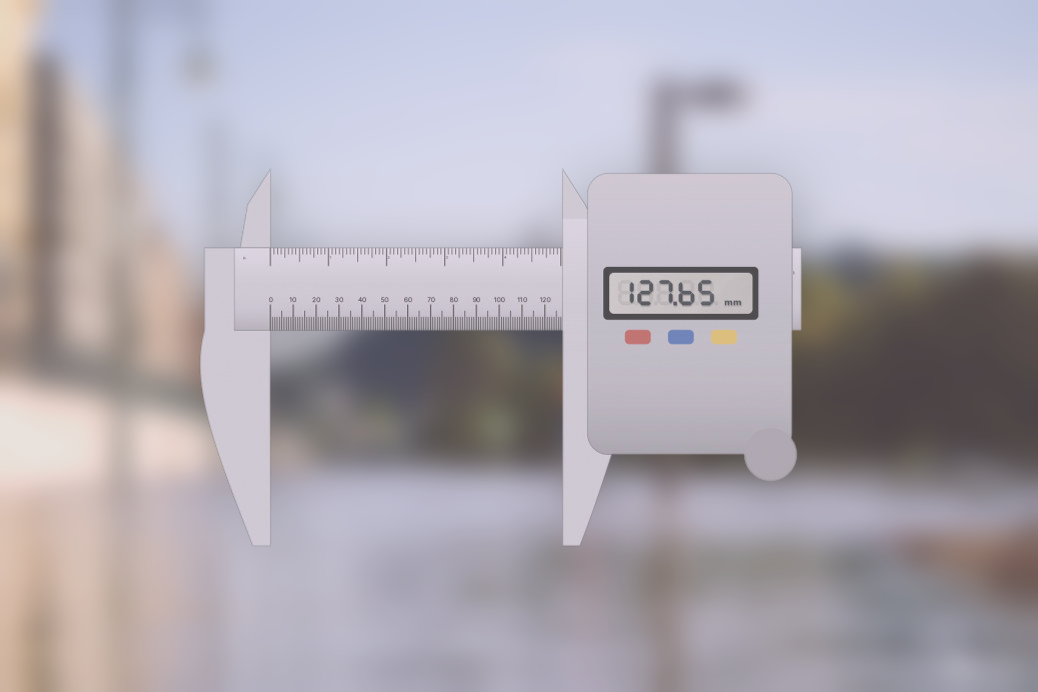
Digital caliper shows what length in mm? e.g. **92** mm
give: **127.65** mm
